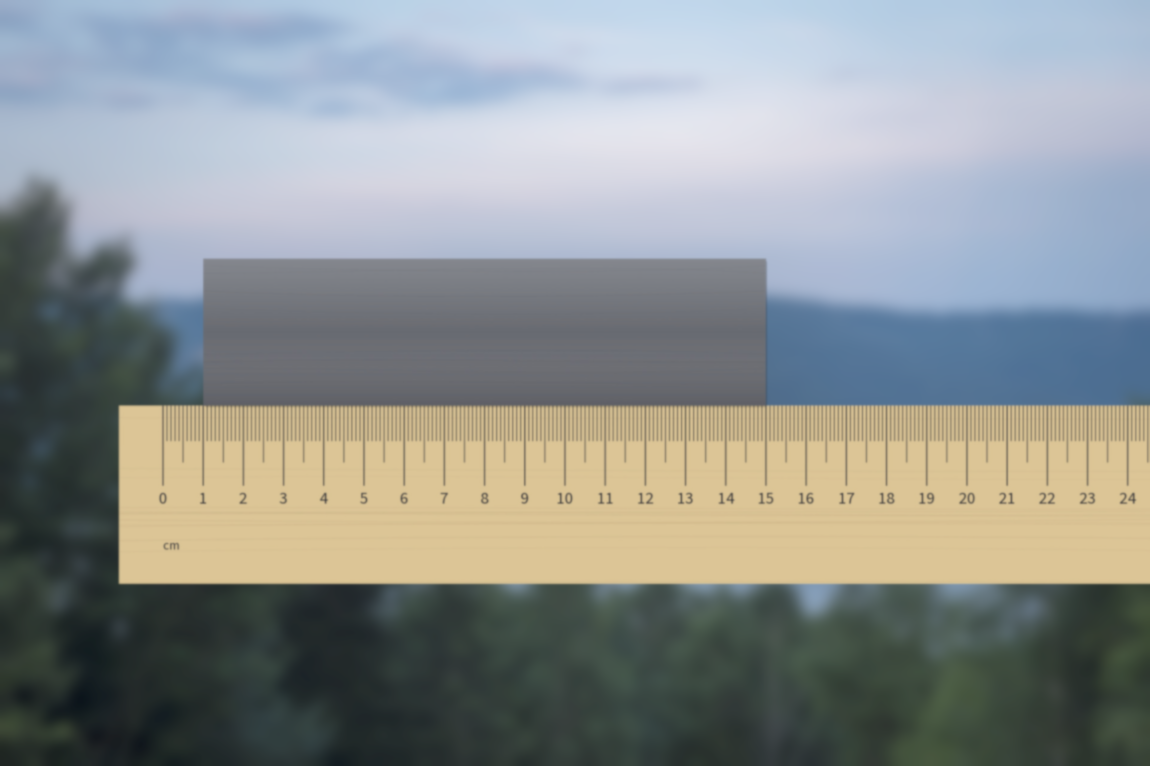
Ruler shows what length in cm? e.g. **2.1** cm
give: **14** cm
